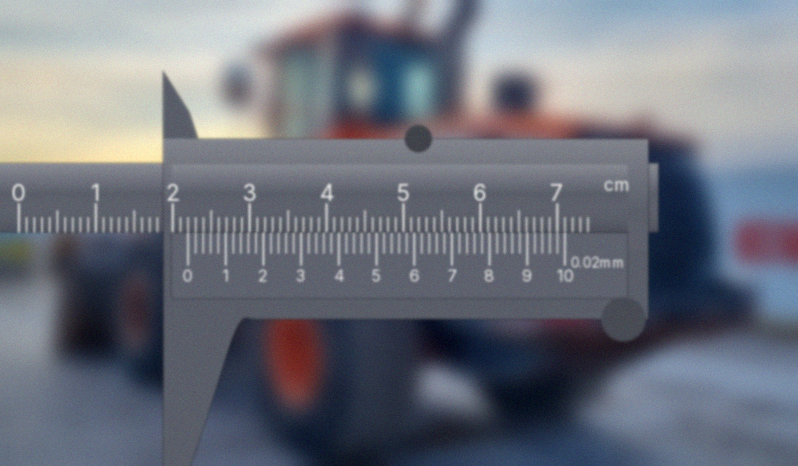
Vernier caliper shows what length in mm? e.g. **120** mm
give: **22.0** mm
